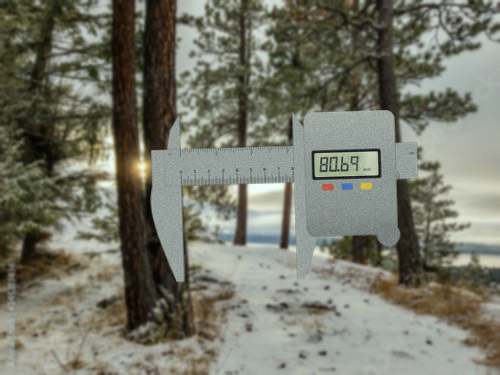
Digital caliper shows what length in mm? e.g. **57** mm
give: **80.69** mm
